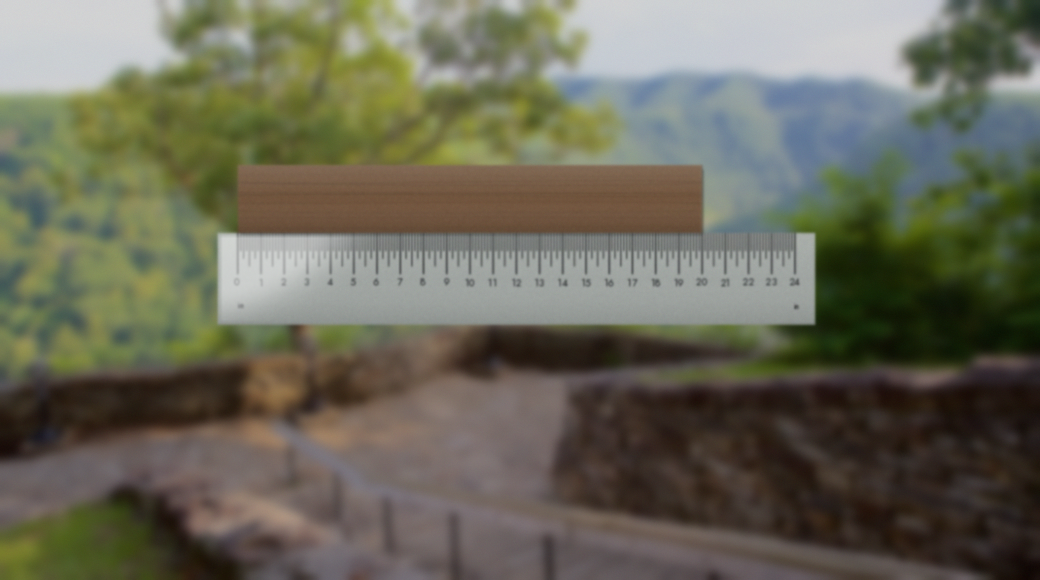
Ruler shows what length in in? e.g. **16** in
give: **20** in
